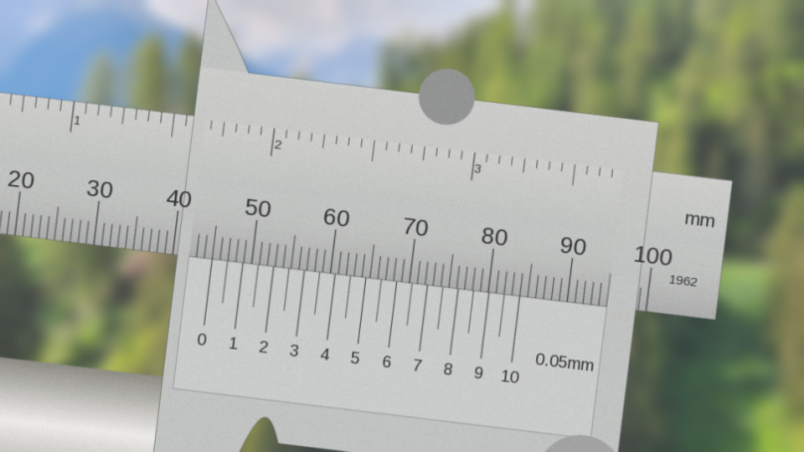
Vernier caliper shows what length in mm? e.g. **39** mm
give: **45.0** mm
